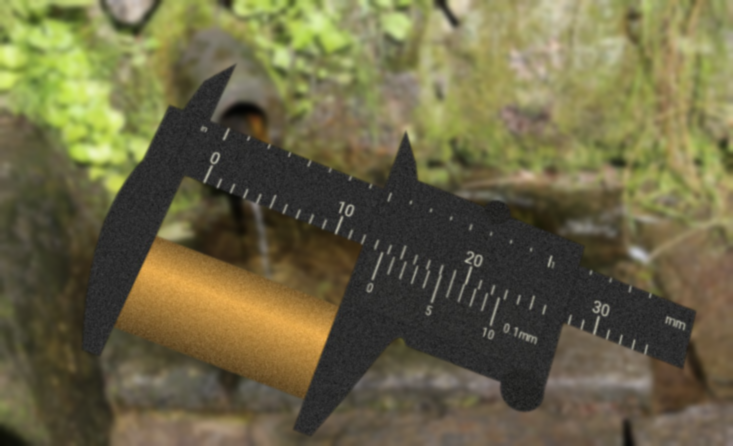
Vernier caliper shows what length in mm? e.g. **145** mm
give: **13.6** mm
